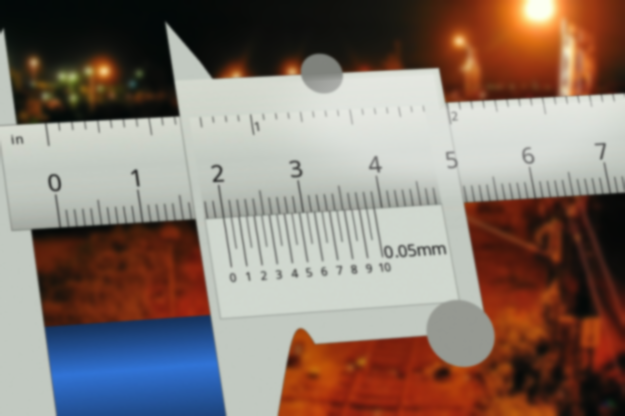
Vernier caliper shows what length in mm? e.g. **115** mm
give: **20.0** mm
